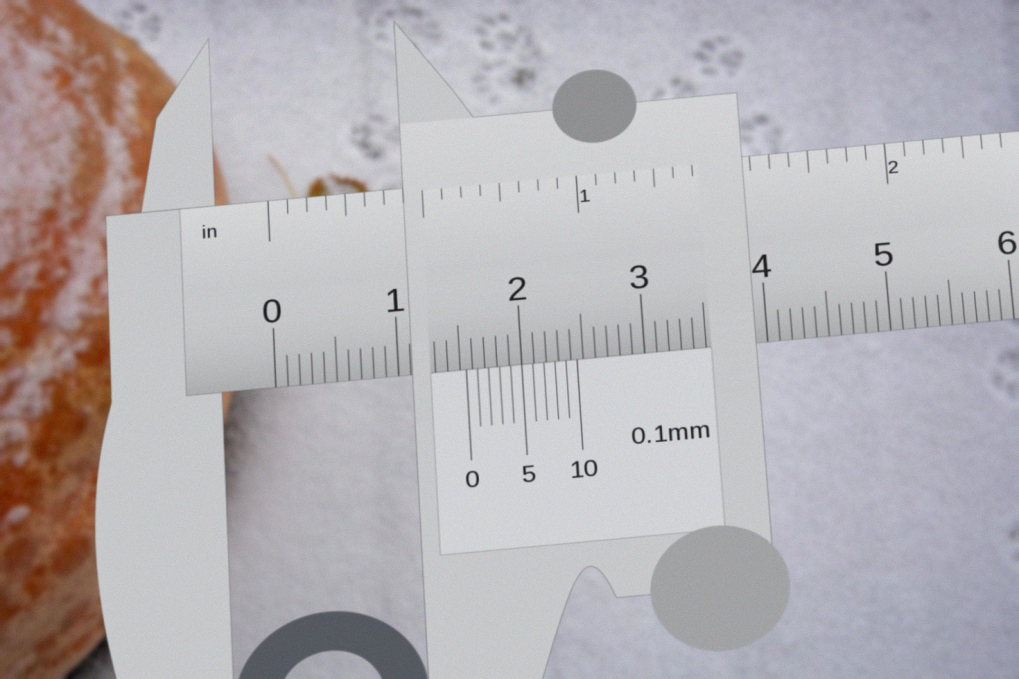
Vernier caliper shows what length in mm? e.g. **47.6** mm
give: **15.5** mm
